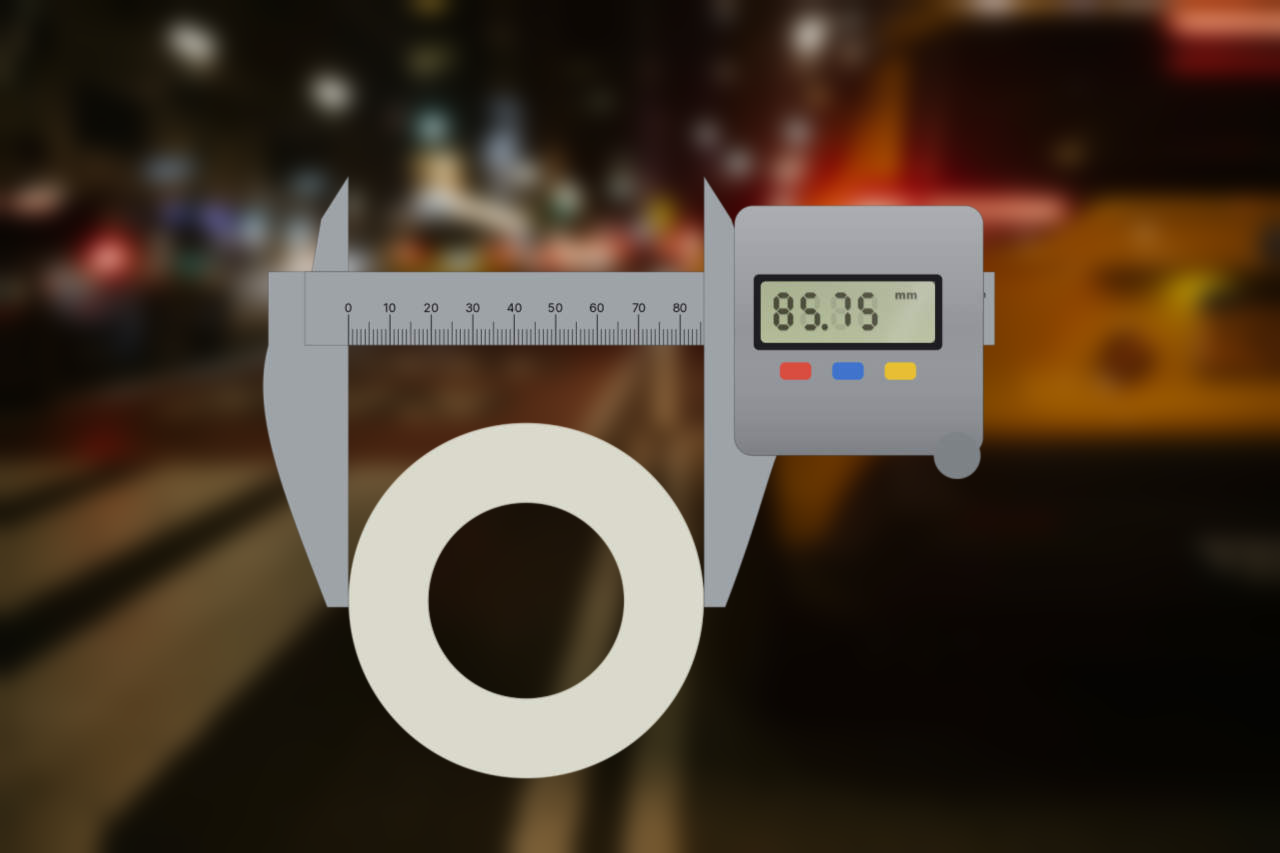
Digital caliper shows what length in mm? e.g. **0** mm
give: **85.75** mm
